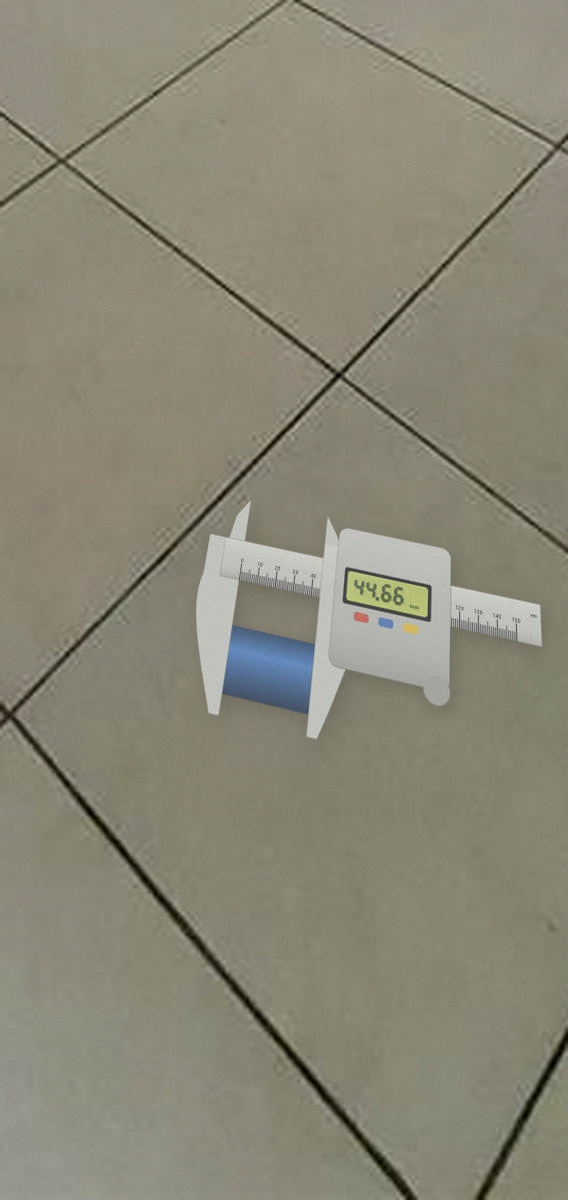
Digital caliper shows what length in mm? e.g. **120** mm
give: **44.66** mm
